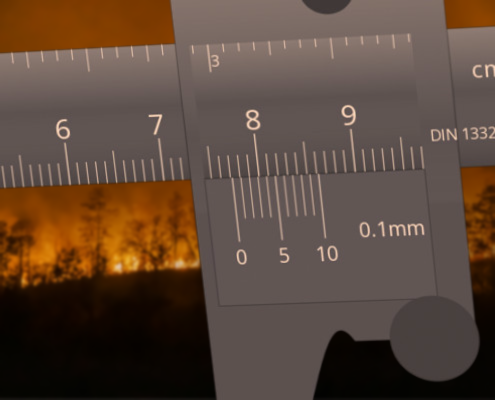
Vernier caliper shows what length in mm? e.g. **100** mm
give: **77.2** mm
